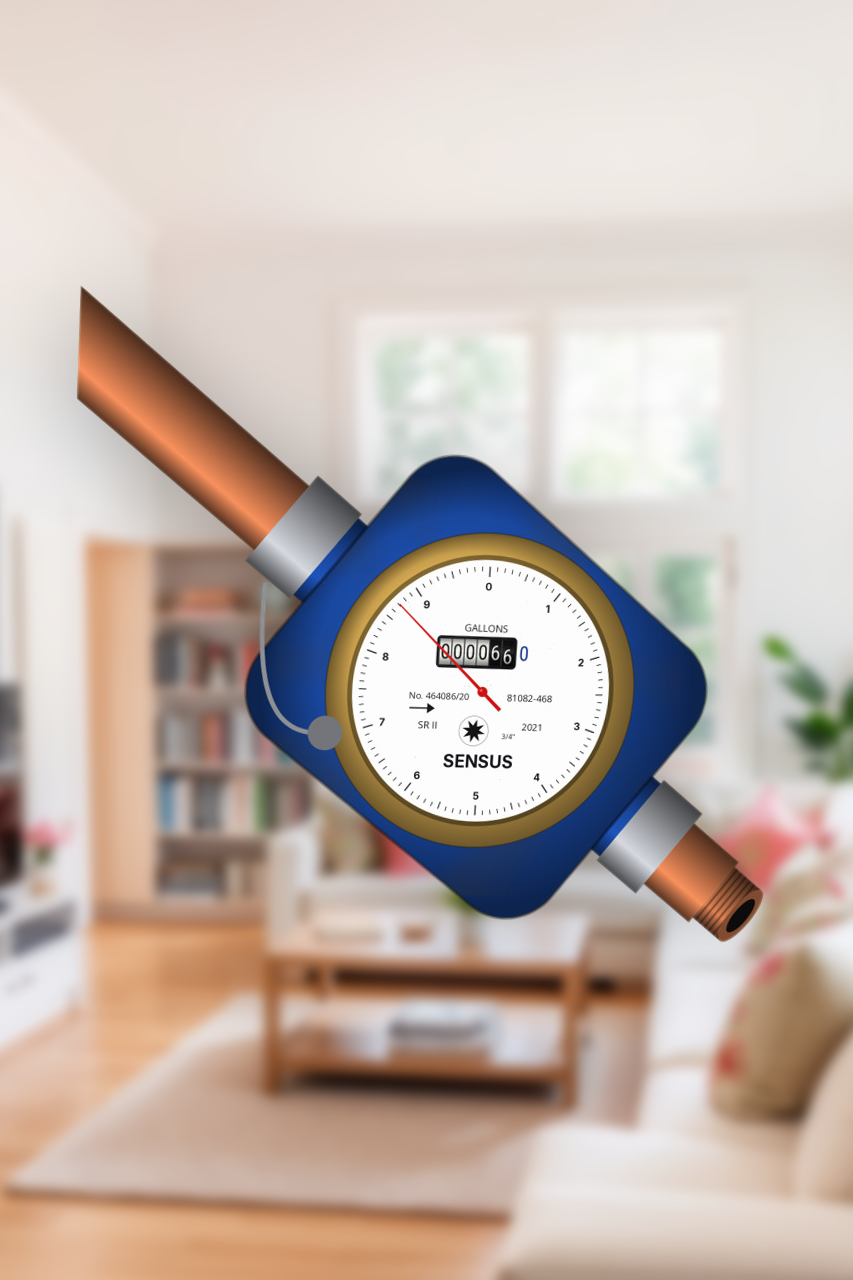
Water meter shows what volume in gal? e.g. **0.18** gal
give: **658.7** gal
